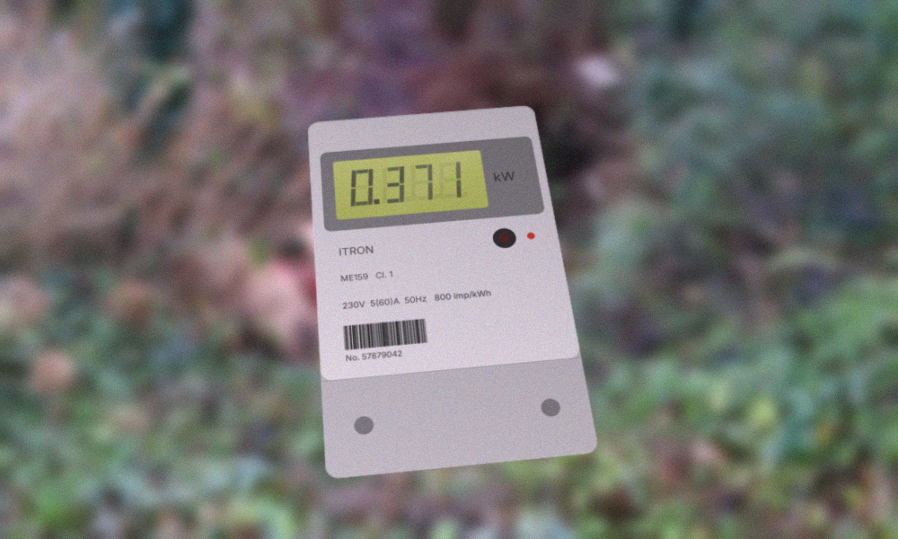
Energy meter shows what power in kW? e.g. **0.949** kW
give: **0.371** kW
